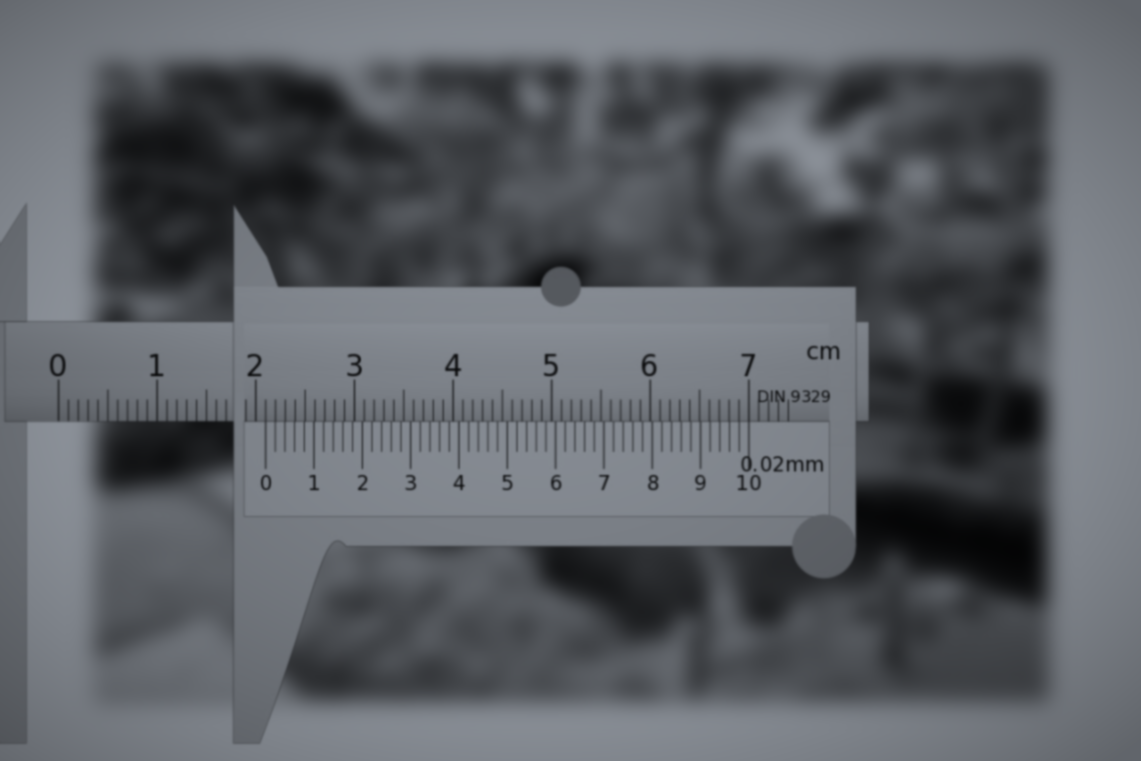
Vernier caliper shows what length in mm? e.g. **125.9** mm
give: **21.0** mm
